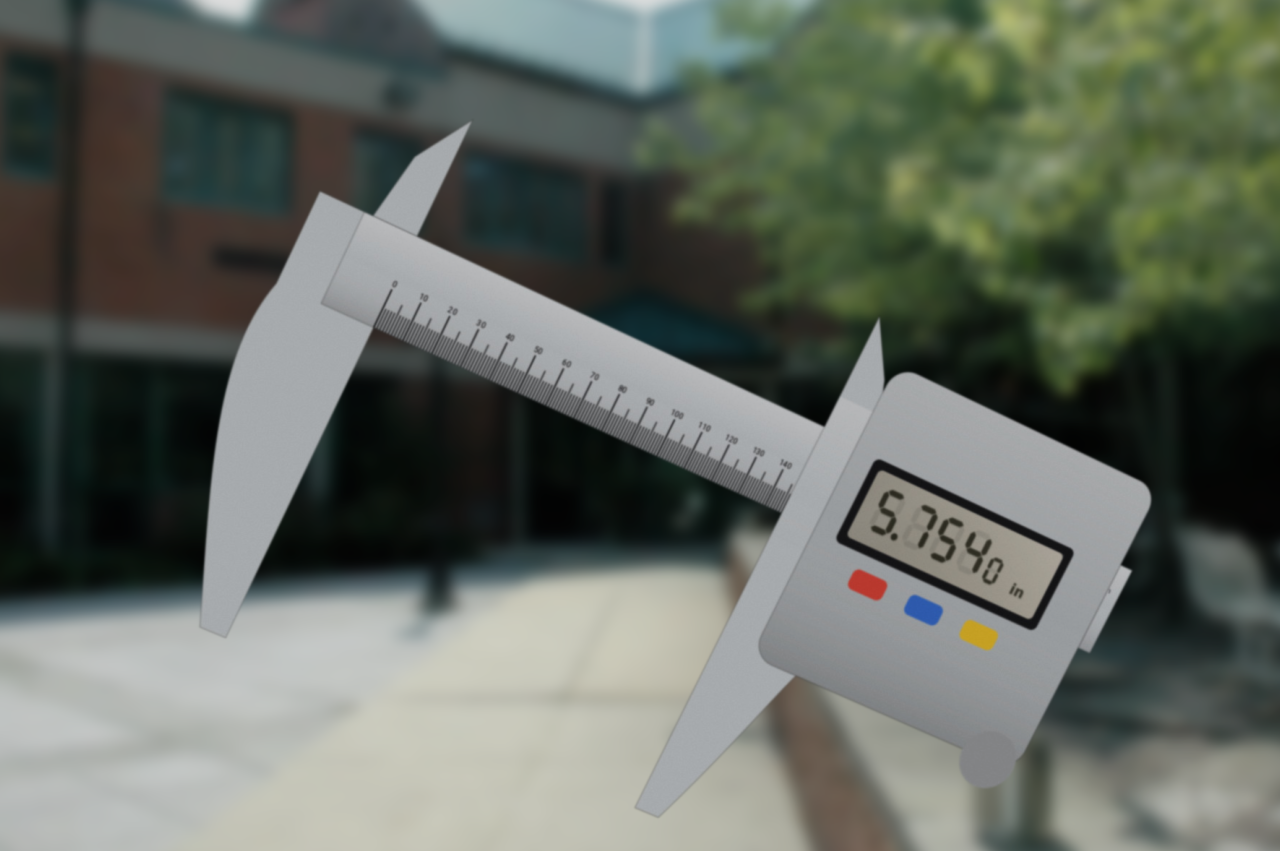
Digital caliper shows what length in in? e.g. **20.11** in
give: **5.7540** in
